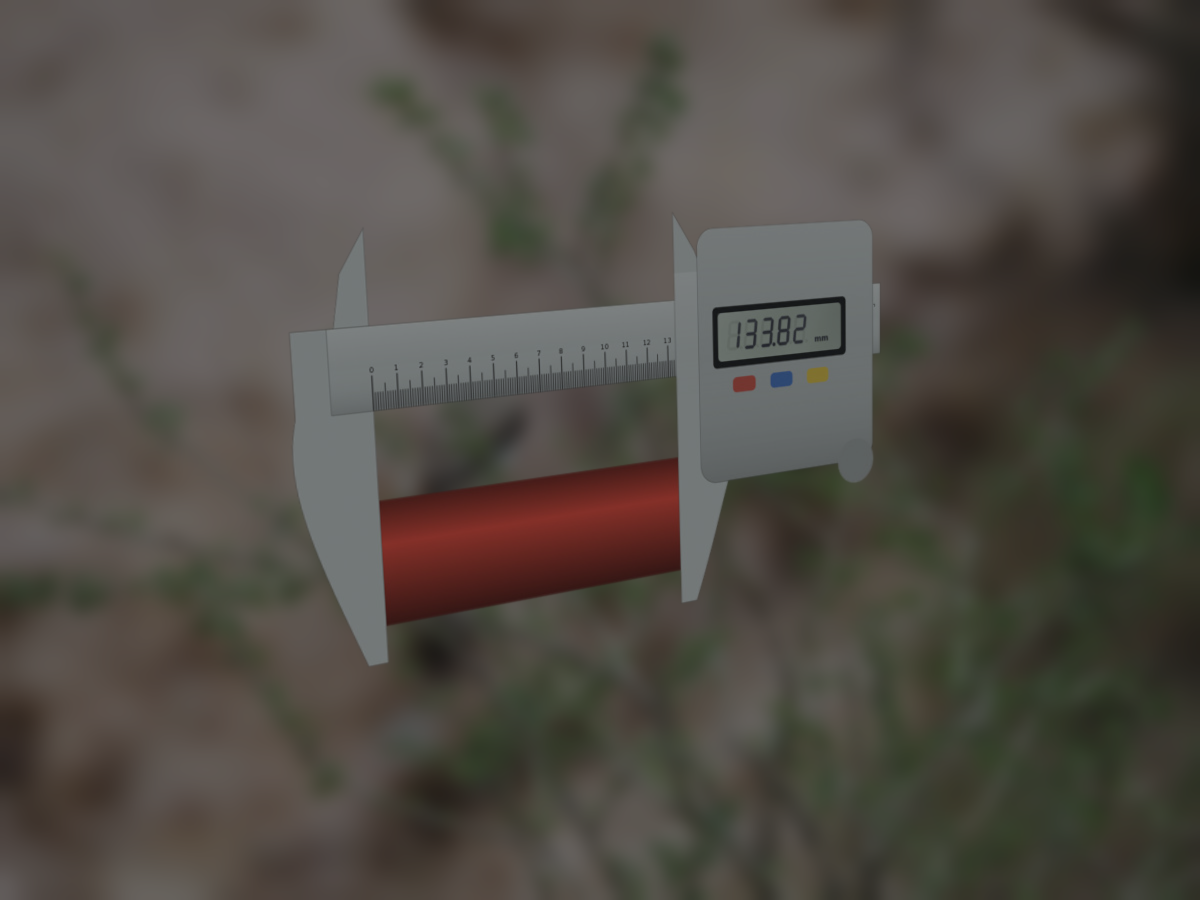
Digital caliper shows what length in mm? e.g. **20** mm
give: **133.82** mm
